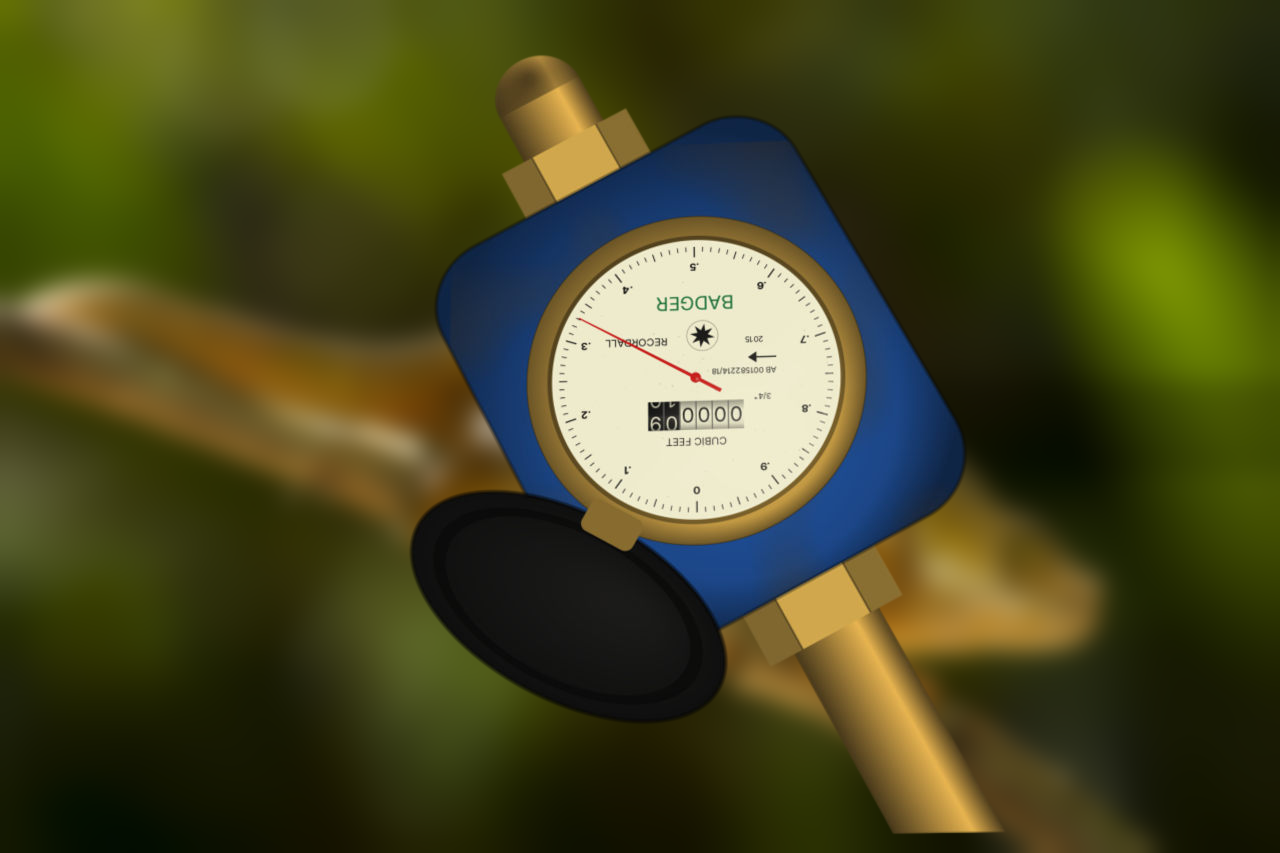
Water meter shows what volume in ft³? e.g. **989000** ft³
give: **9.33** ft³
